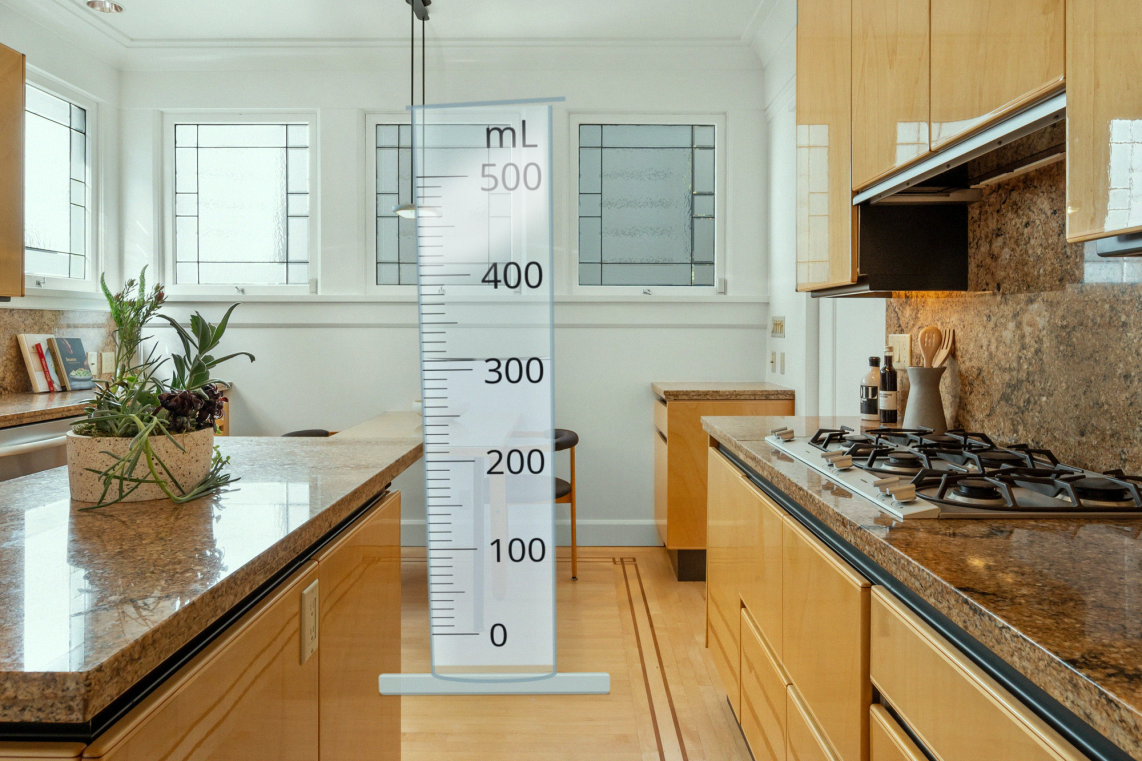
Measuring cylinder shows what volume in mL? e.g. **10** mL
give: **310** mL
